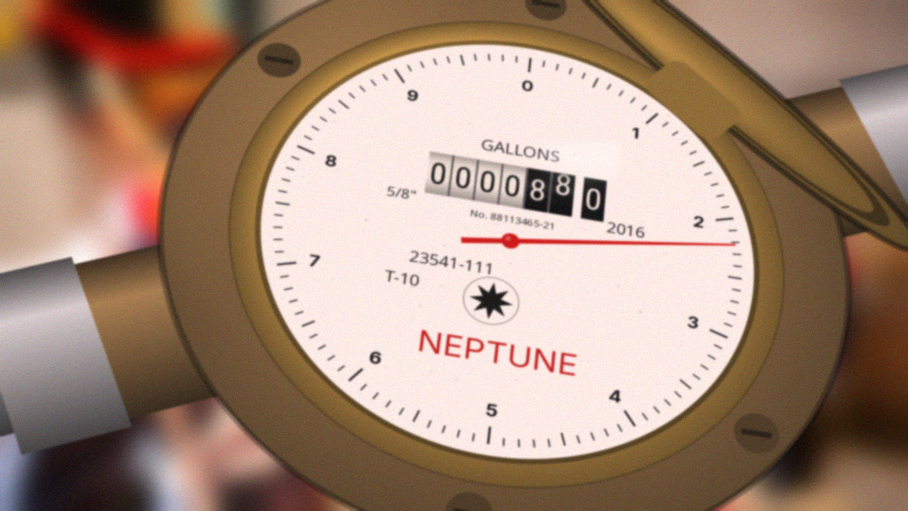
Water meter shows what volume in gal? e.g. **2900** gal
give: **882.2** gal
